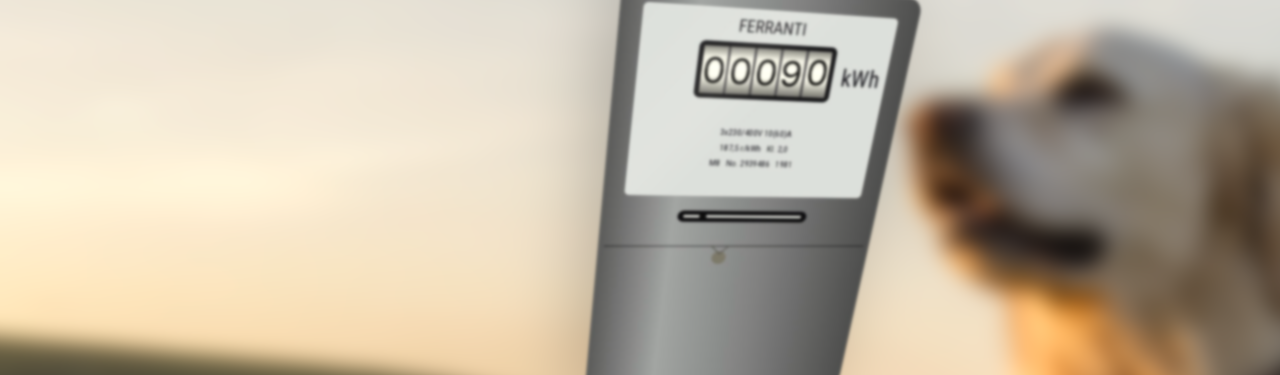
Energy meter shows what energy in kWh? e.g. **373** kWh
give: **90** kWh
